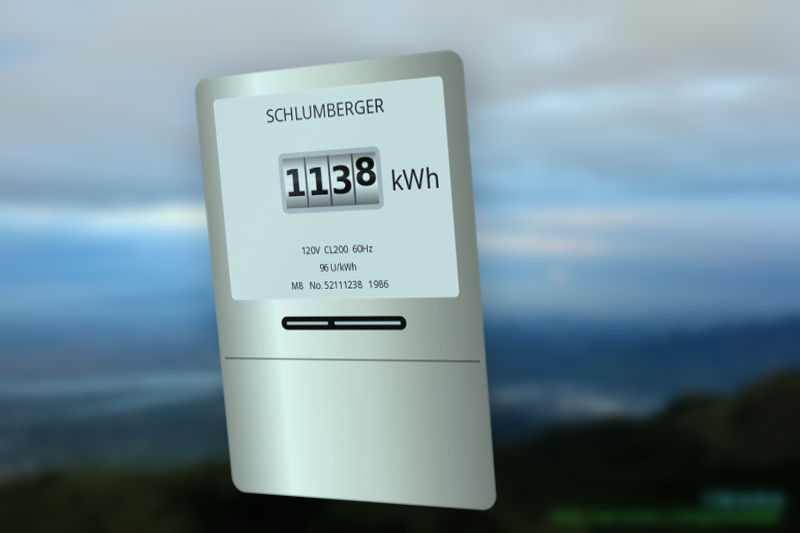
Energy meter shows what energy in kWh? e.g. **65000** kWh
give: **1138** kWh
